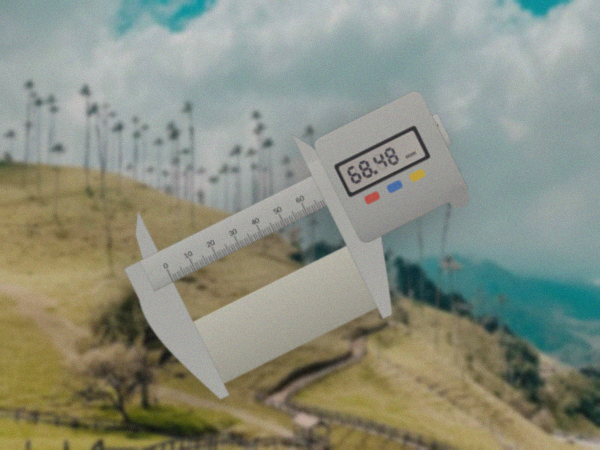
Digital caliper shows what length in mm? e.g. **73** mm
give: **68.48** mm
